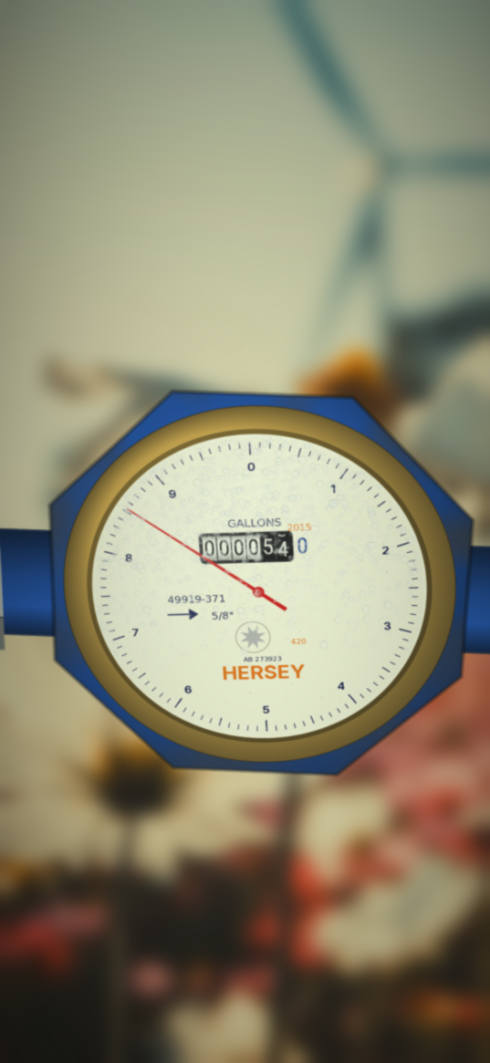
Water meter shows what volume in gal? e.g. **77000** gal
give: **538.5** gal
